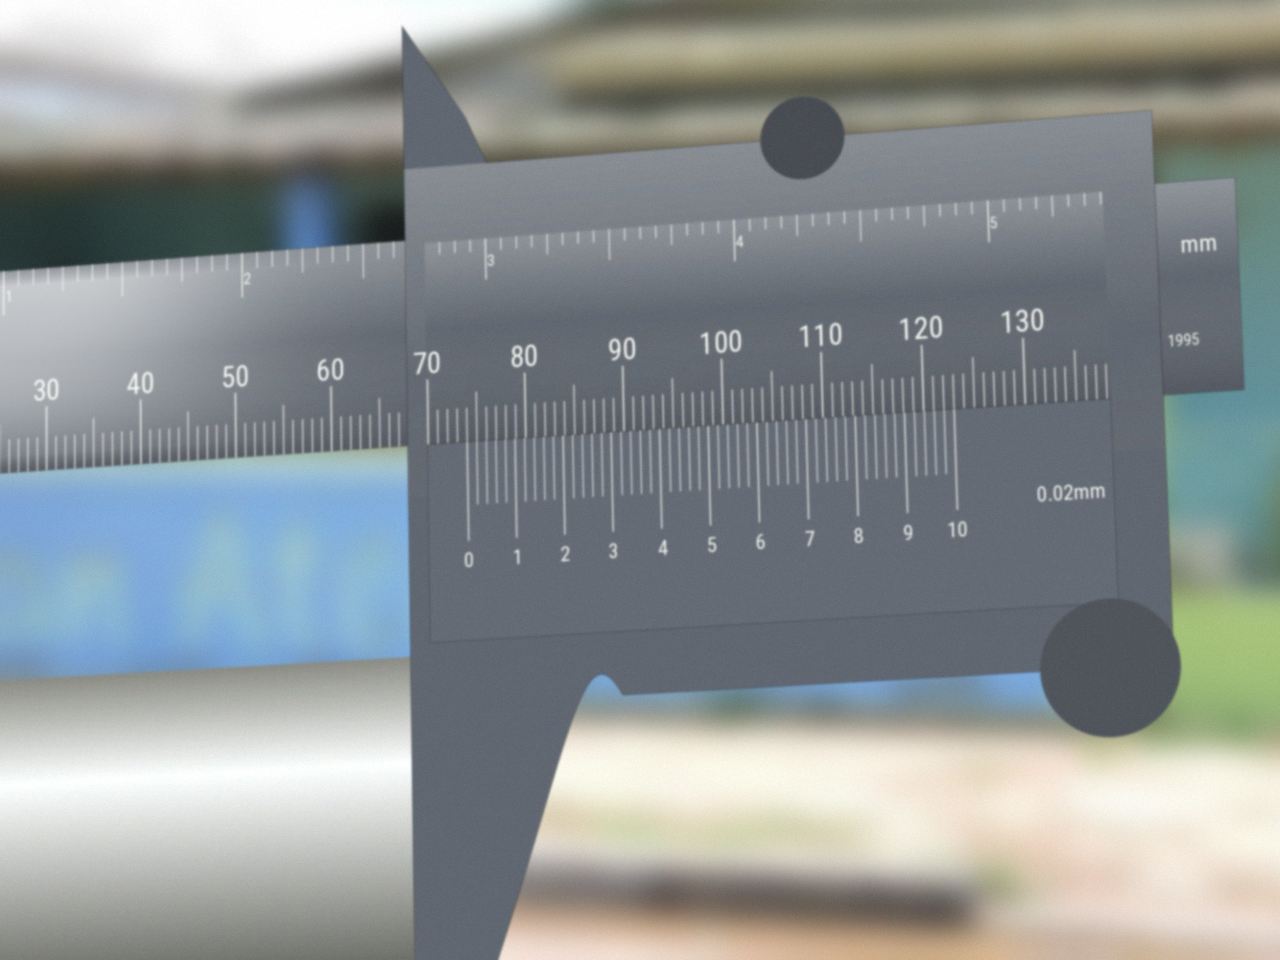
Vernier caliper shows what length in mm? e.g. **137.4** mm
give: **74.0** mm
